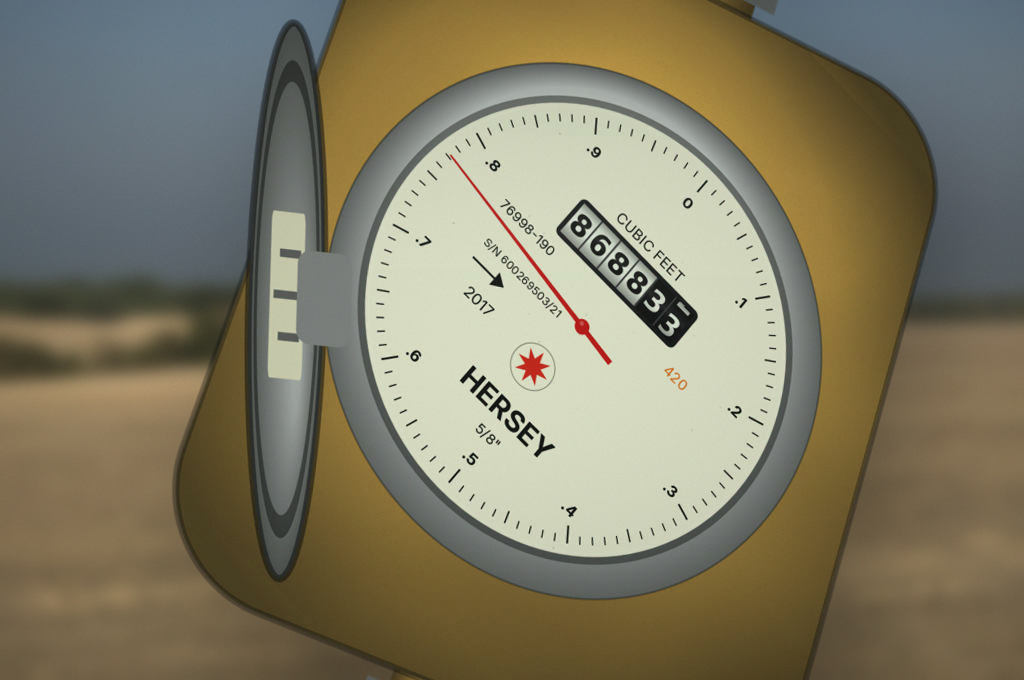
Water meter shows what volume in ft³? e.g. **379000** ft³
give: **868832.77** ft³
